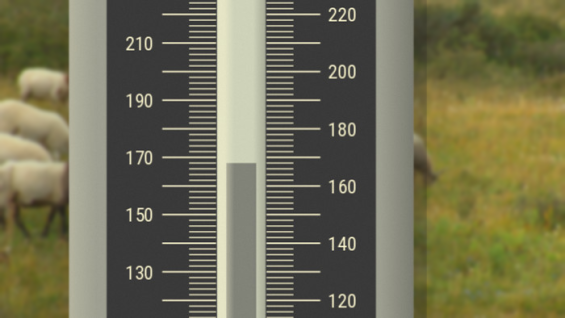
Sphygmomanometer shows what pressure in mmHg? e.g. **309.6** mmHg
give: **168** mmHg
